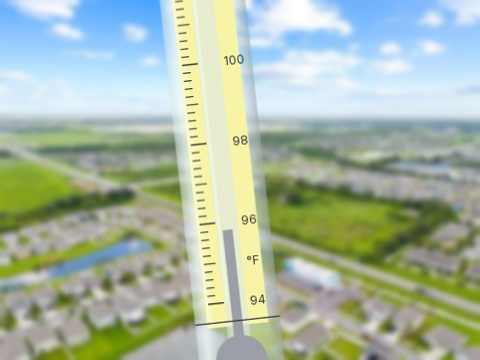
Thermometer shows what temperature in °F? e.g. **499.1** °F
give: **95.8** °F
